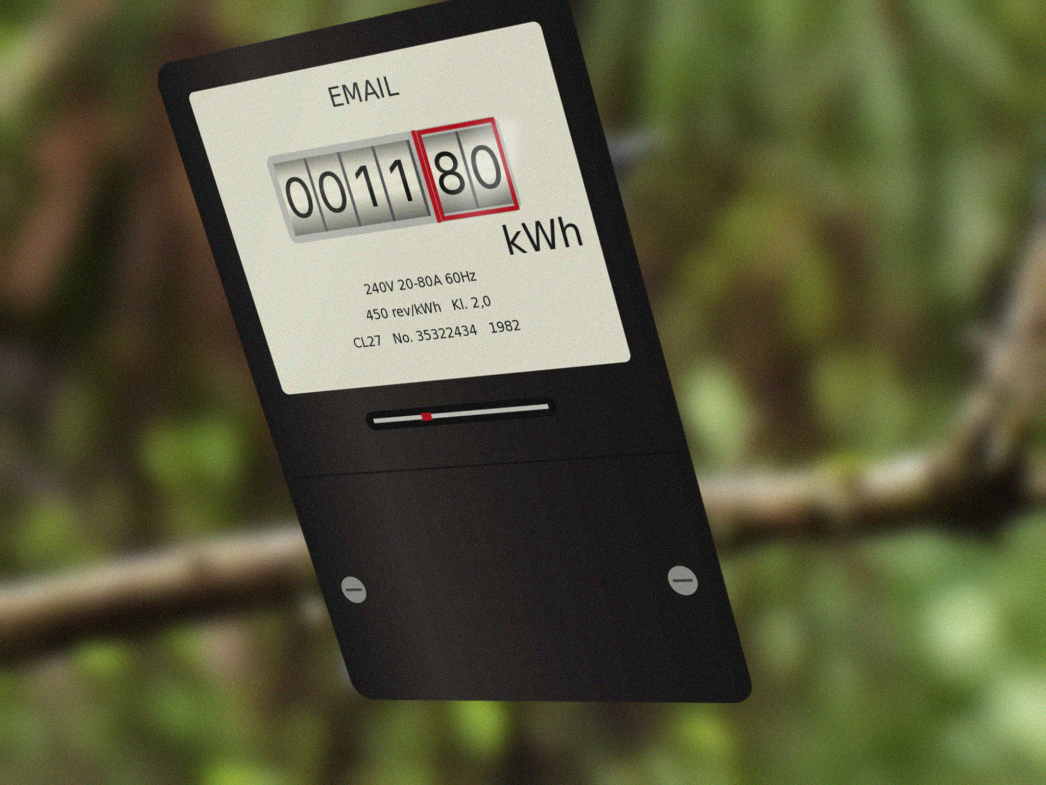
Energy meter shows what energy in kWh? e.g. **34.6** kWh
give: **11.80** kWh
